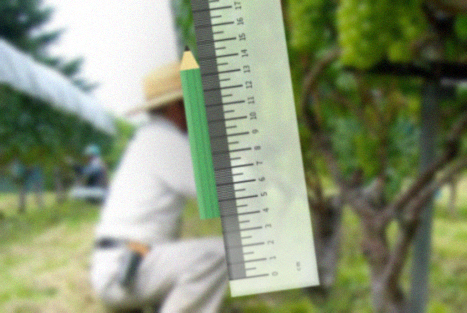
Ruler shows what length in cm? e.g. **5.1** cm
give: **11** cm
